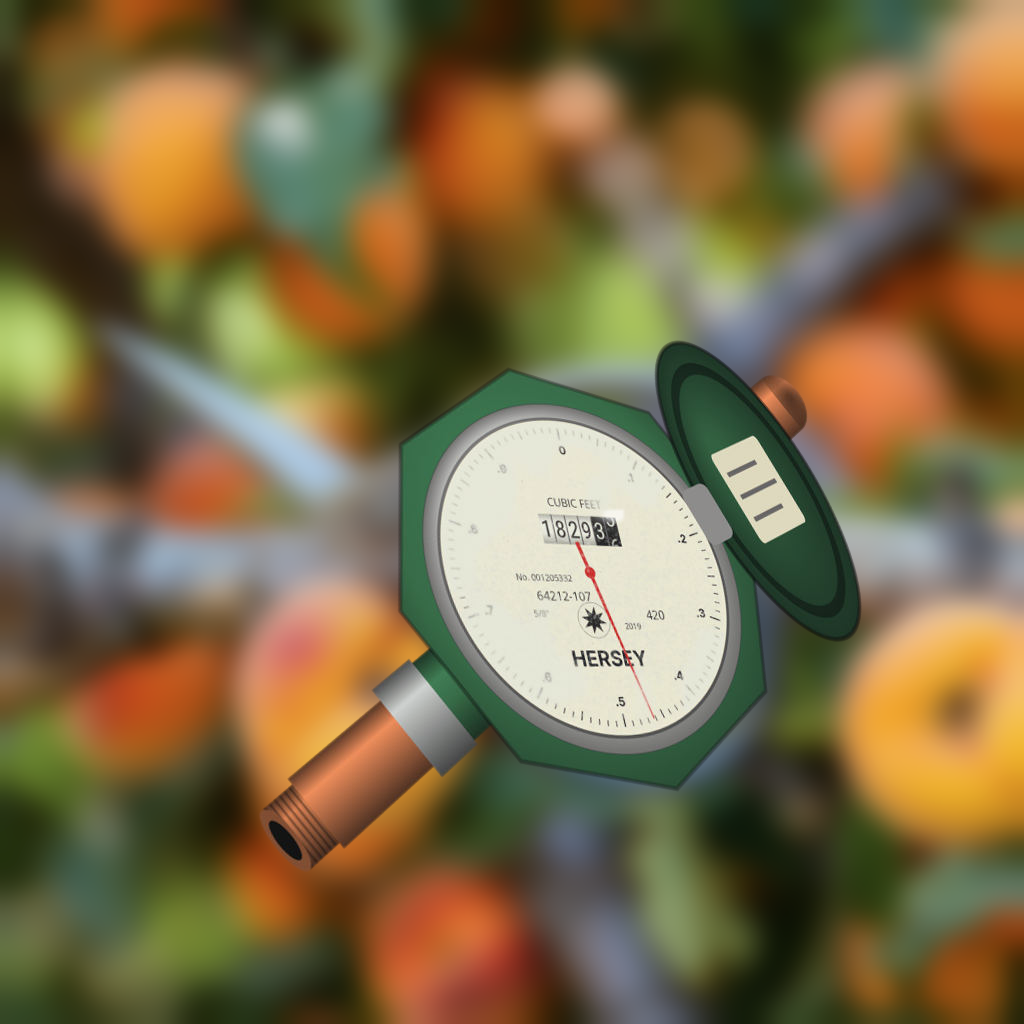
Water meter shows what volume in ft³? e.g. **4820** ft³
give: **182935.46** ft³
